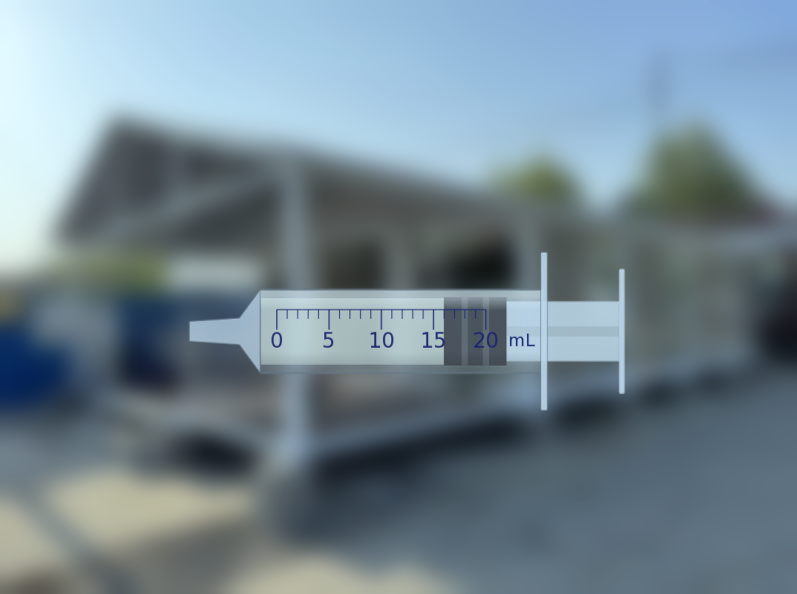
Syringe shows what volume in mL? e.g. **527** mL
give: **16** mL
